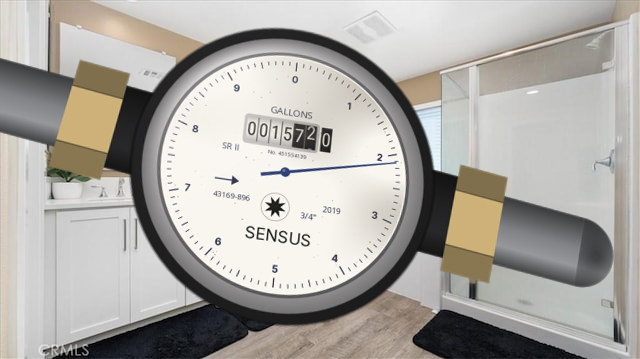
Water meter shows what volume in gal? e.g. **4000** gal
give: **15722.1** gal
